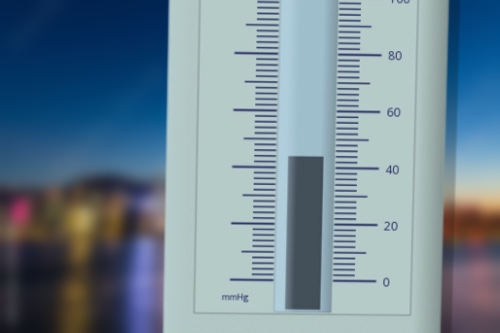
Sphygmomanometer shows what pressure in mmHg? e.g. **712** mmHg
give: **44** mmHg
